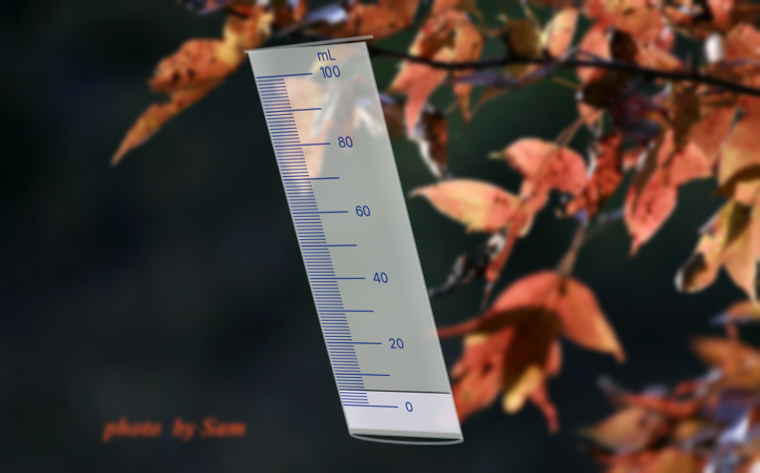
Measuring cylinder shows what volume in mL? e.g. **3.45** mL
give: **5** mL
